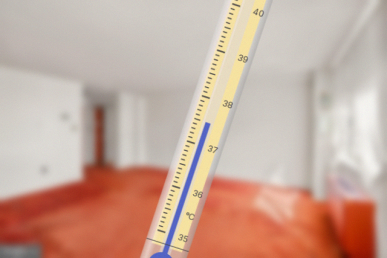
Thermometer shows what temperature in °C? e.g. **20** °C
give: **37.5** °C
